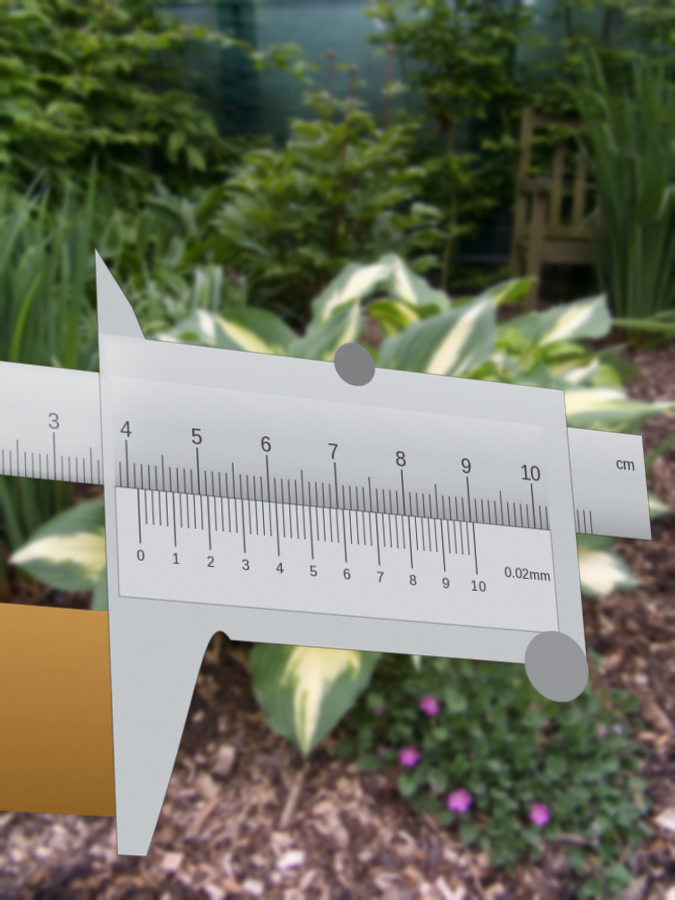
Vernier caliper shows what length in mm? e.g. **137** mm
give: **41.4** mm
